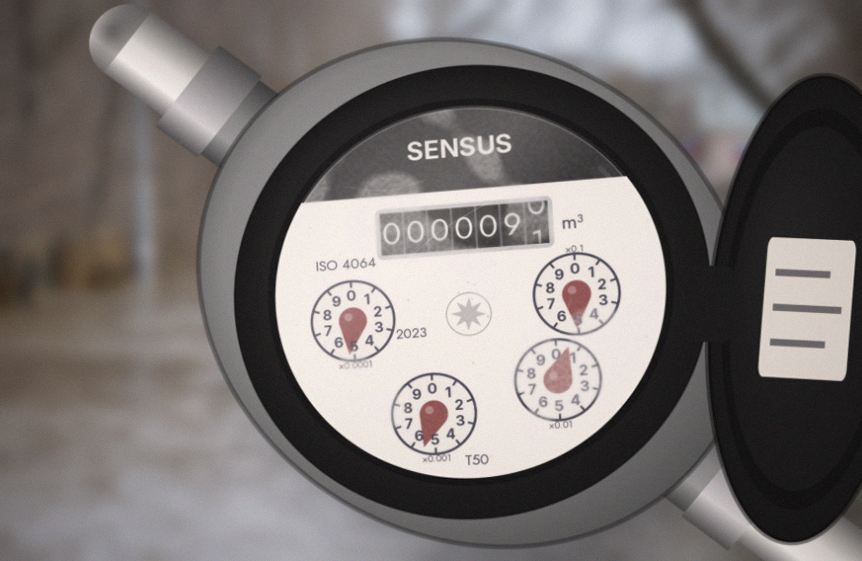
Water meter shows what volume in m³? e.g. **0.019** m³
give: **90.5055** m³
